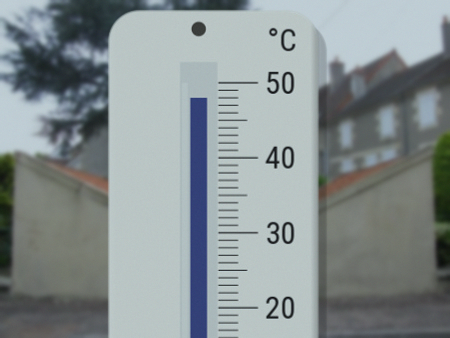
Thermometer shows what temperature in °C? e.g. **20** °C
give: **48** °C
